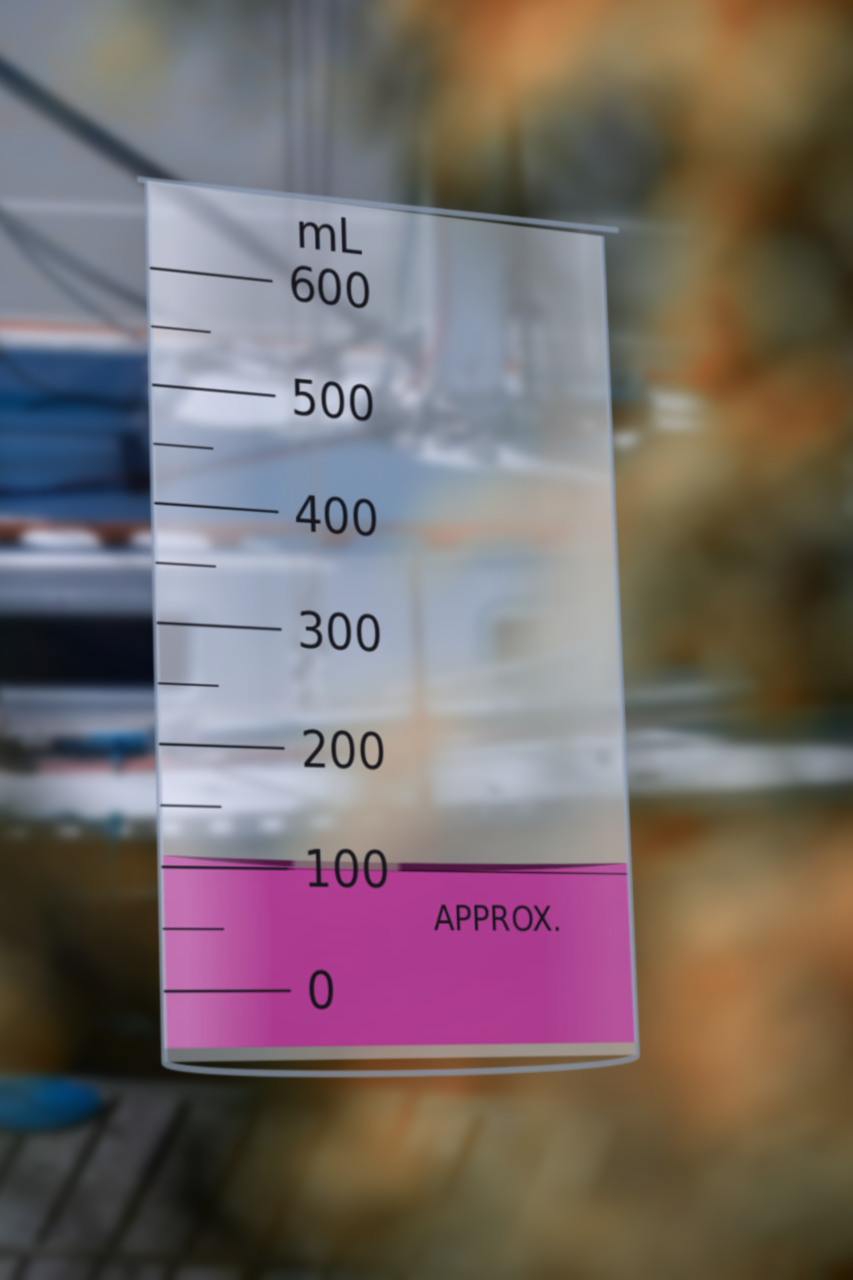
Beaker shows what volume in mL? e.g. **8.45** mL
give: **100** mL
